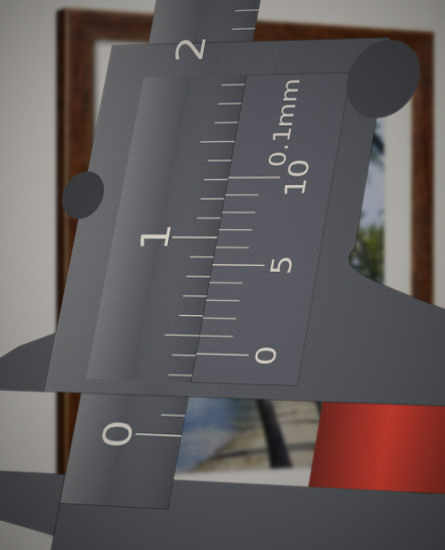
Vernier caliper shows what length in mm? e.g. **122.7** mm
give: **4.1** mm
